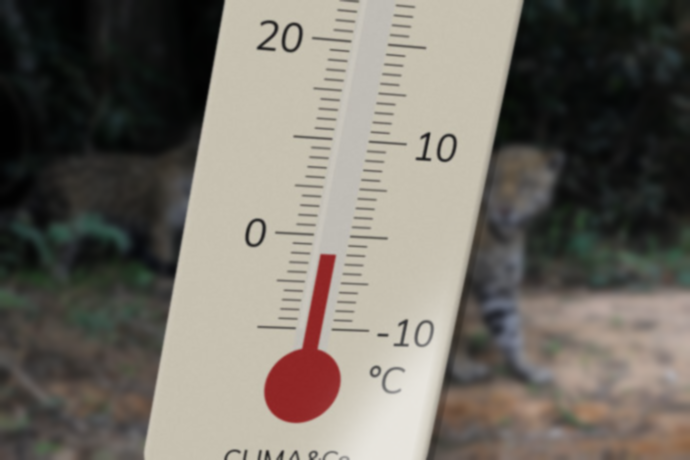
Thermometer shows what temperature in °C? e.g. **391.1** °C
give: **-2** °C
